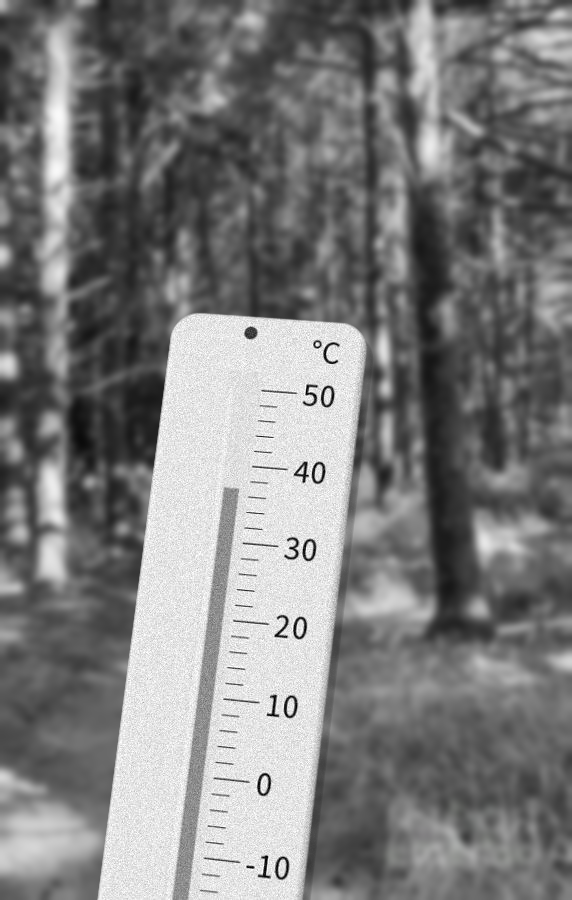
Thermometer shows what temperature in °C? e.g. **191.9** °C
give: **37** °C
